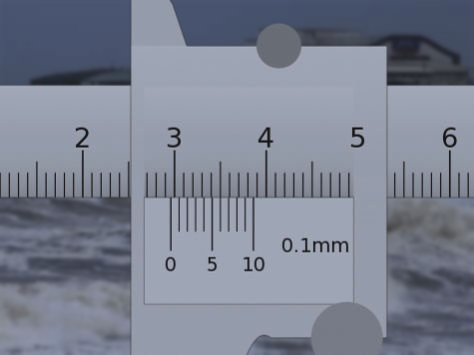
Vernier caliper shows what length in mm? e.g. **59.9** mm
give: **29.6** mm
